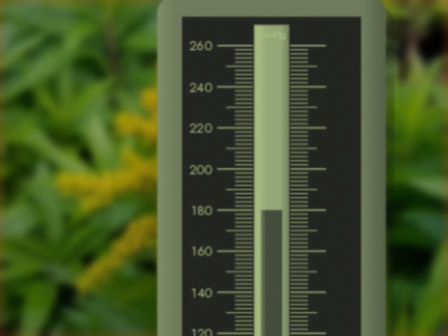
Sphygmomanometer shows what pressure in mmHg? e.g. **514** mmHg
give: **180** mmHg
